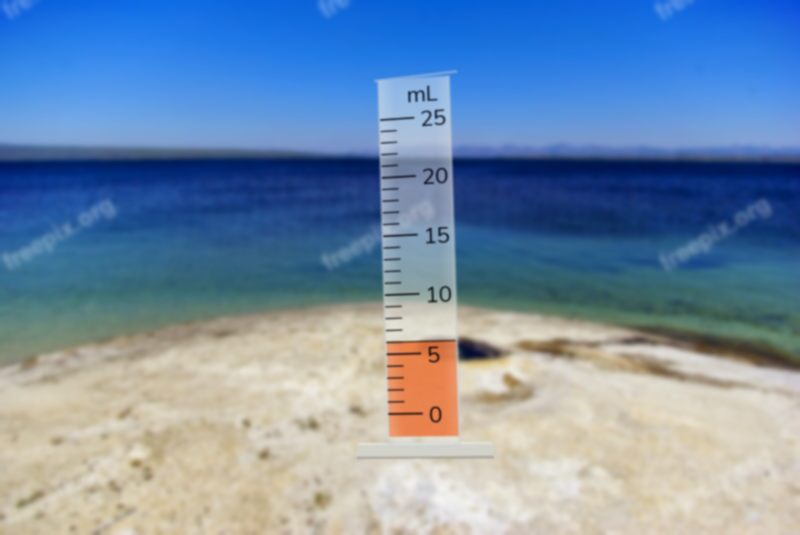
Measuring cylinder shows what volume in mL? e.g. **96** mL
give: **6** mL
